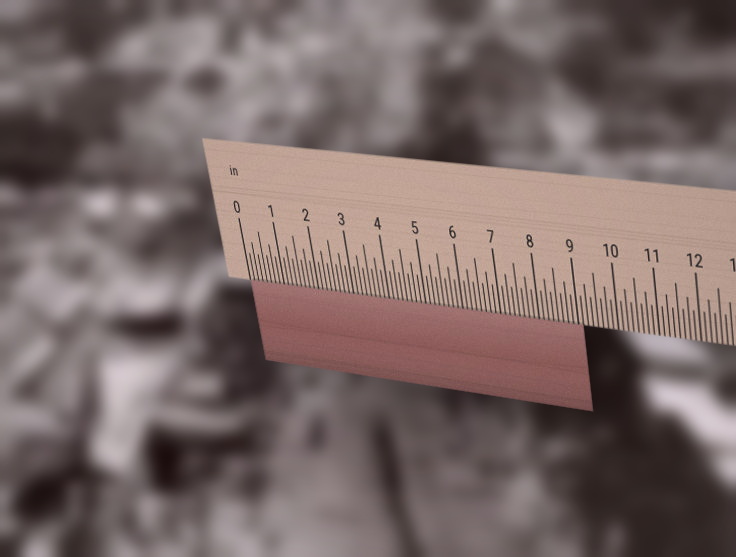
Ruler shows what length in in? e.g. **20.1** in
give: **9.125** in
